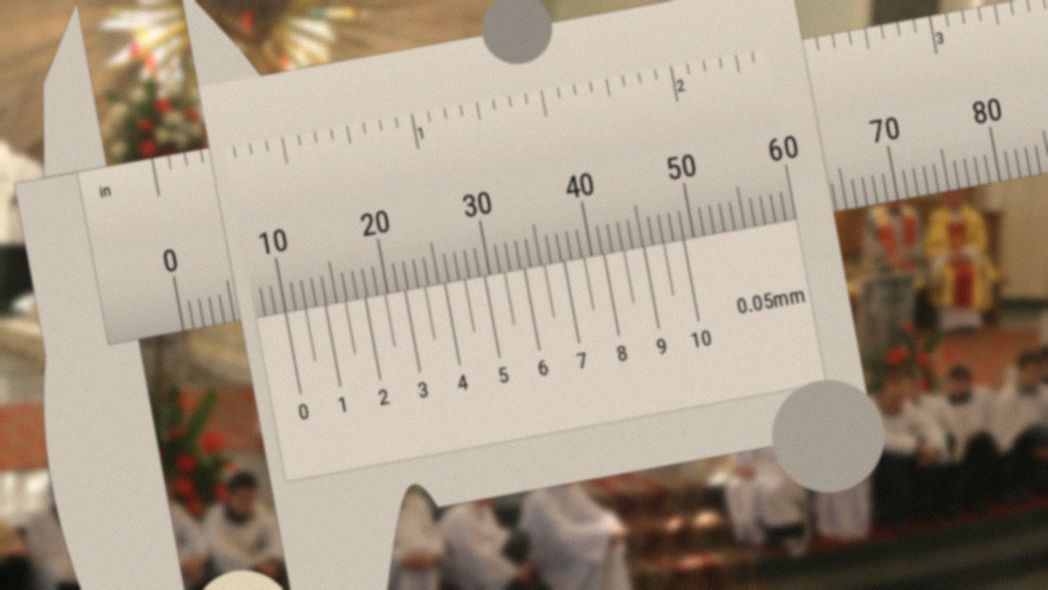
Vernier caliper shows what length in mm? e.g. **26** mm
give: **10.0** mm
